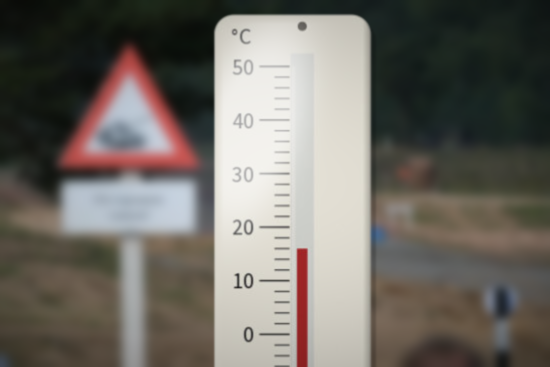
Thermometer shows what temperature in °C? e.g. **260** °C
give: **16** °C
